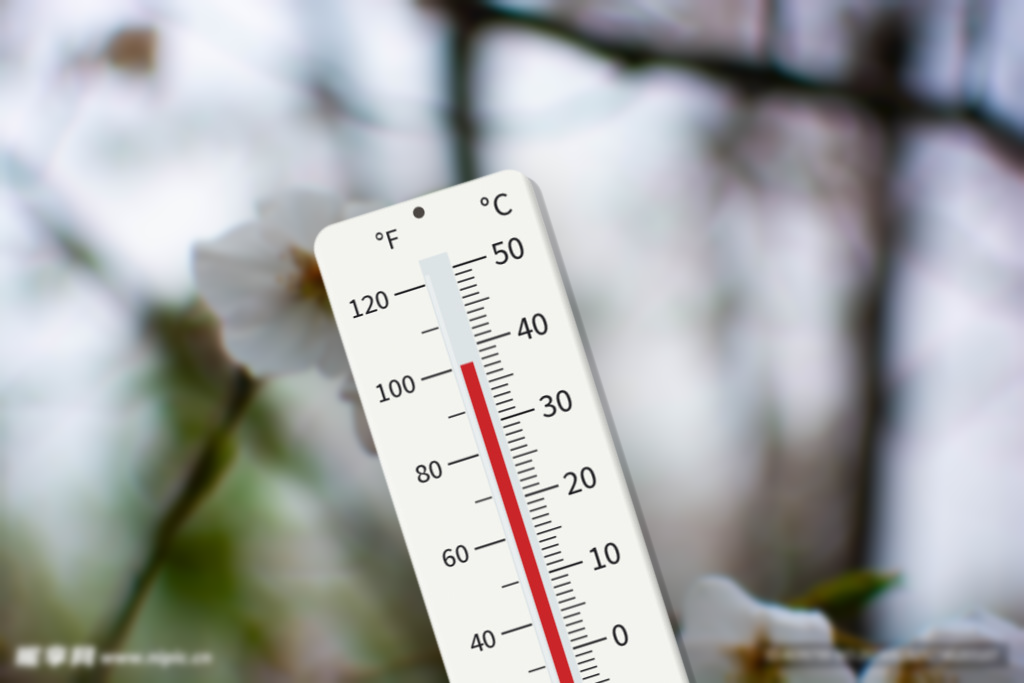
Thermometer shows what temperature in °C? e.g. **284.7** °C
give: **38** °C
